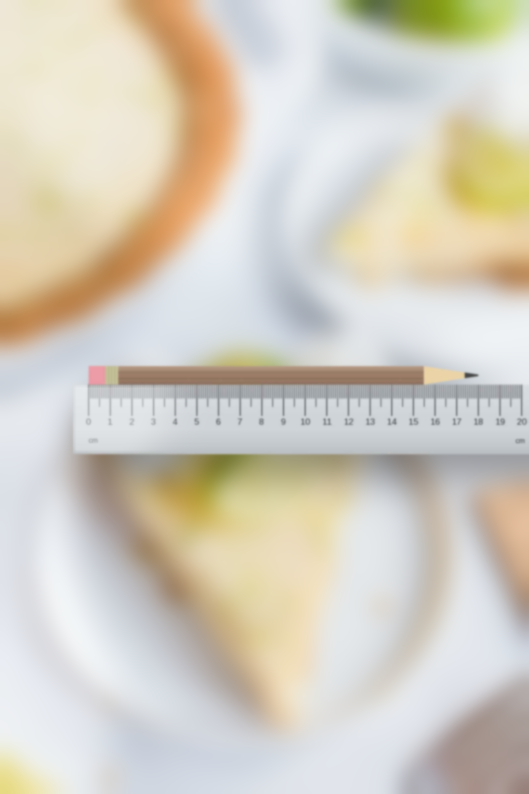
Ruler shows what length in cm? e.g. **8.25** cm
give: **18** cm
